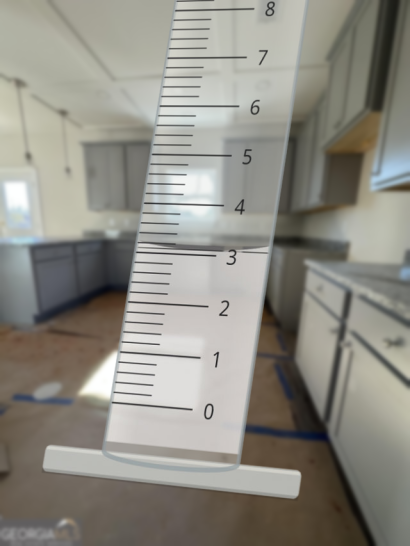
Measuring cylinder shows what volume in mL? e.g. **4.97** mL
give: **3.1** mL
